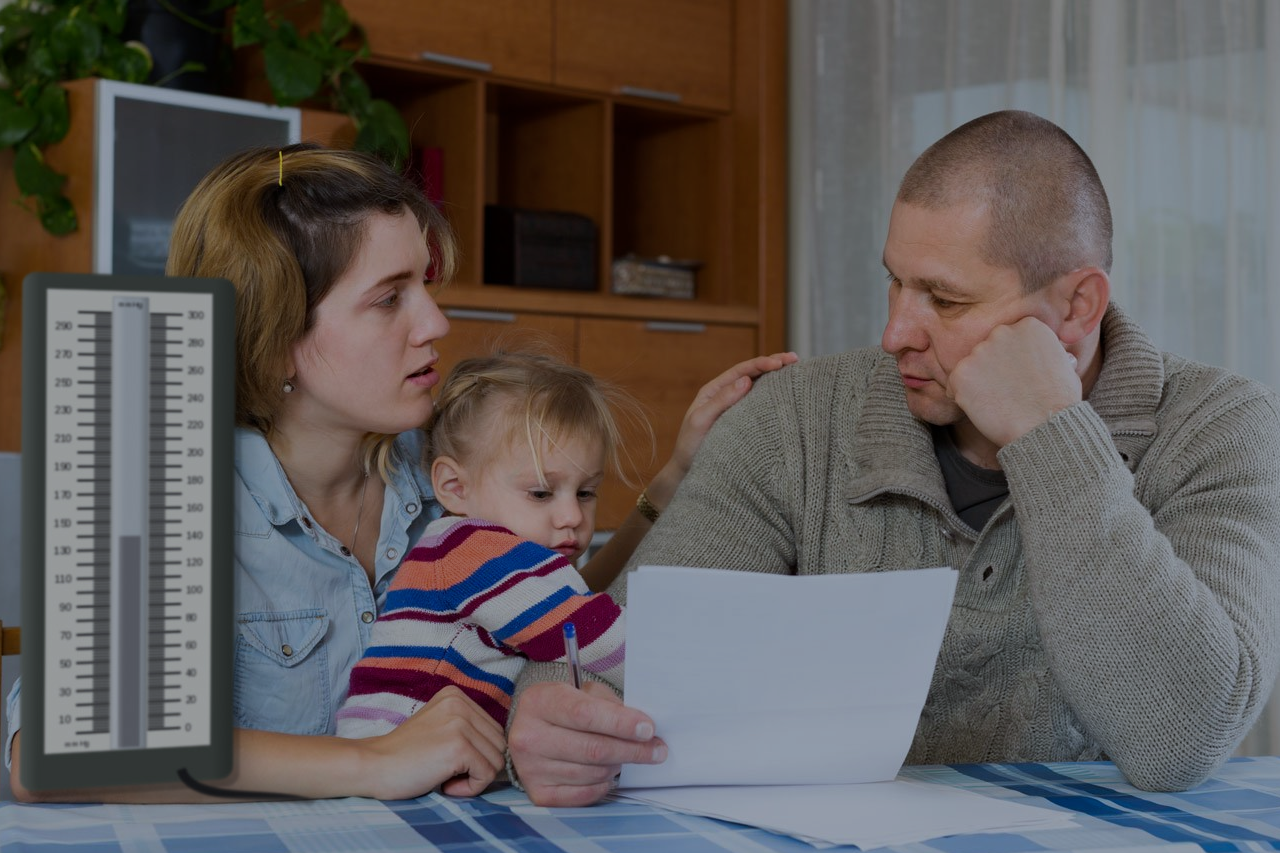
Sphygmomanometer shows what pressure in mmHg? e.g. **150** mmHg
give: **140** mmHg
